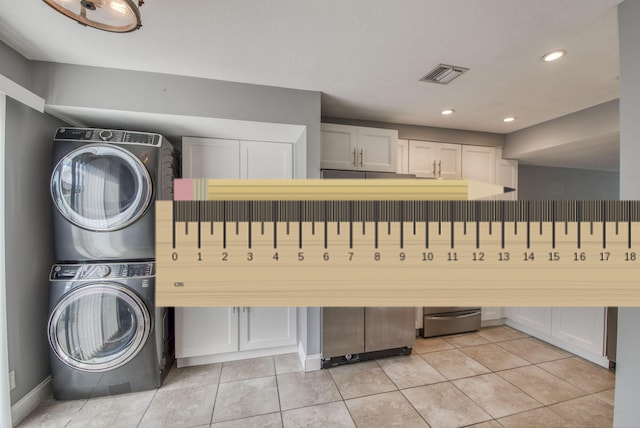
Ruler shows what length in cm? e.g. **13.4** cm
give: **13.5** cm
